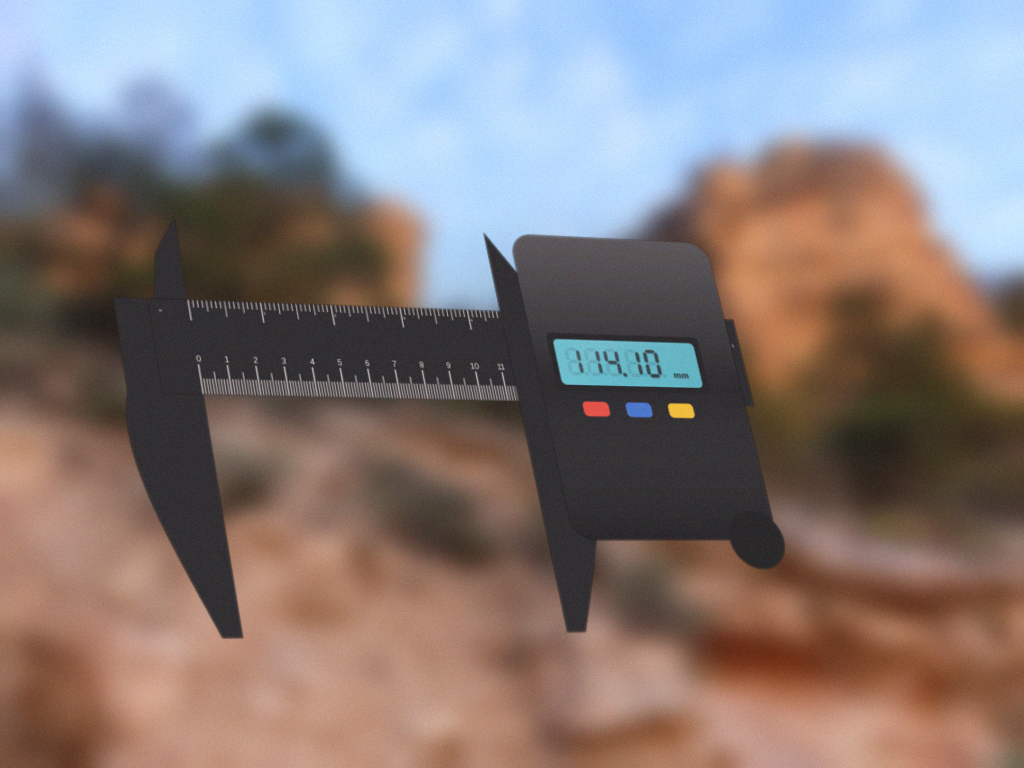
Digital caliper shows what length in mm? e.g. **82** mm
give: **114.10** mm
